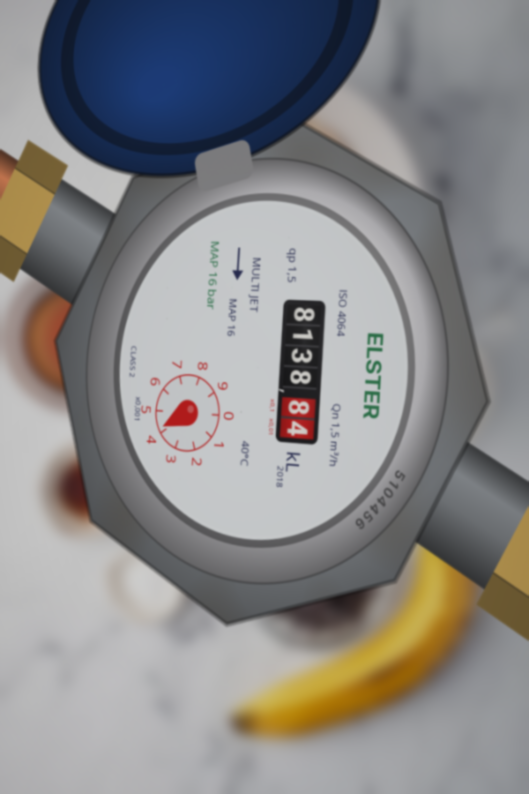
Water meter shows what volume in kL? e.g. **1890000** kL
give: **8138.844** kL
